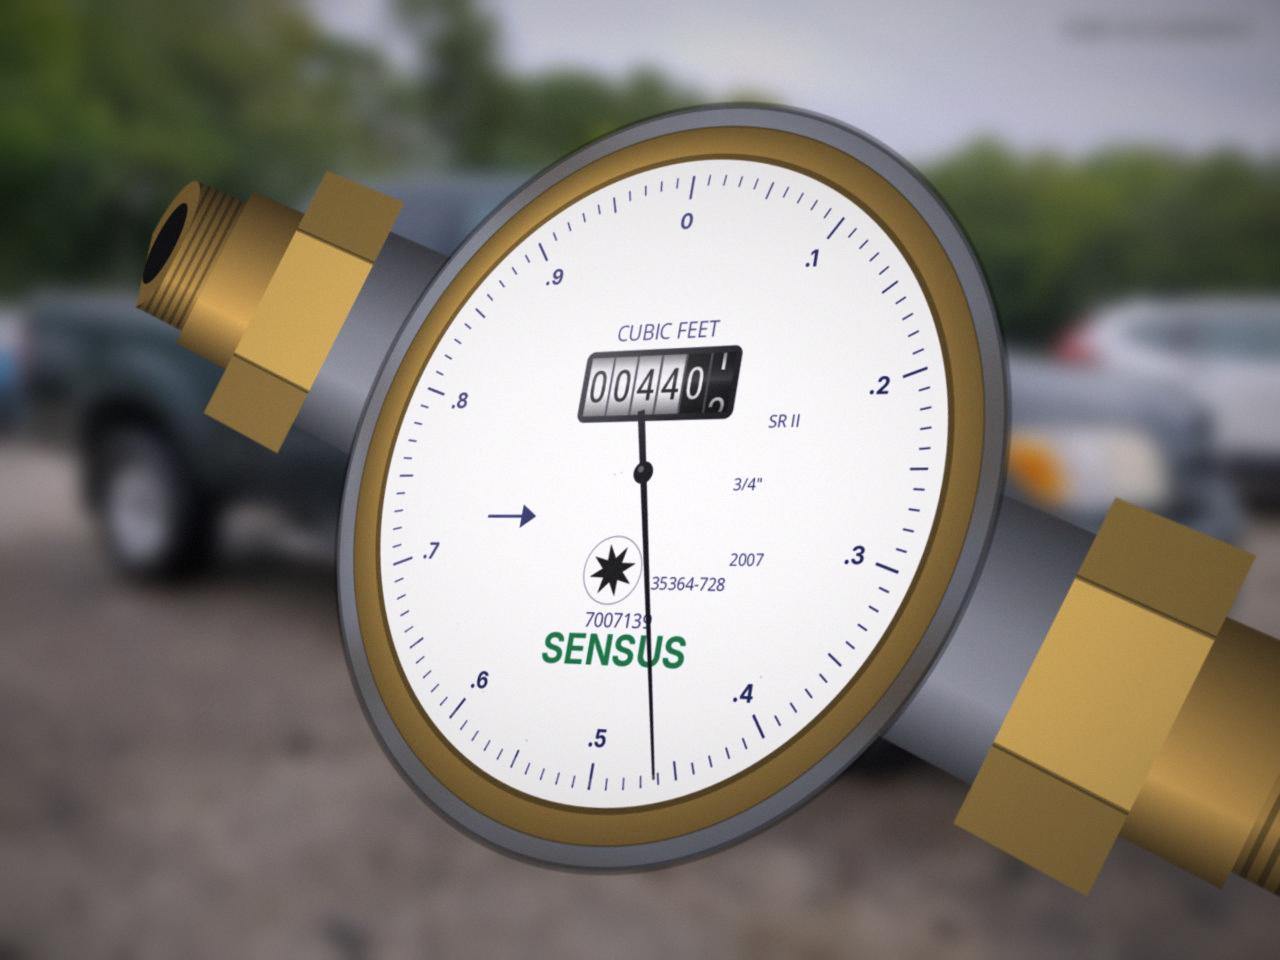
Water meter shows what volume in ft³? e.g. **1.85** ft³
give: **4401.46** ft³
